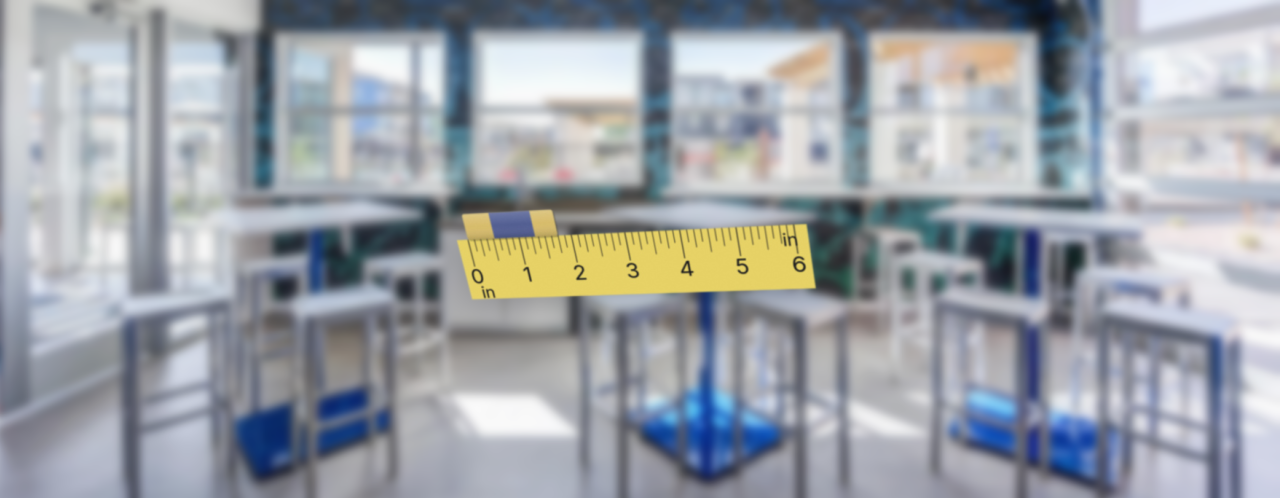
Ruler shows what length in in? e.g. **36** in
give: **1.75** in
